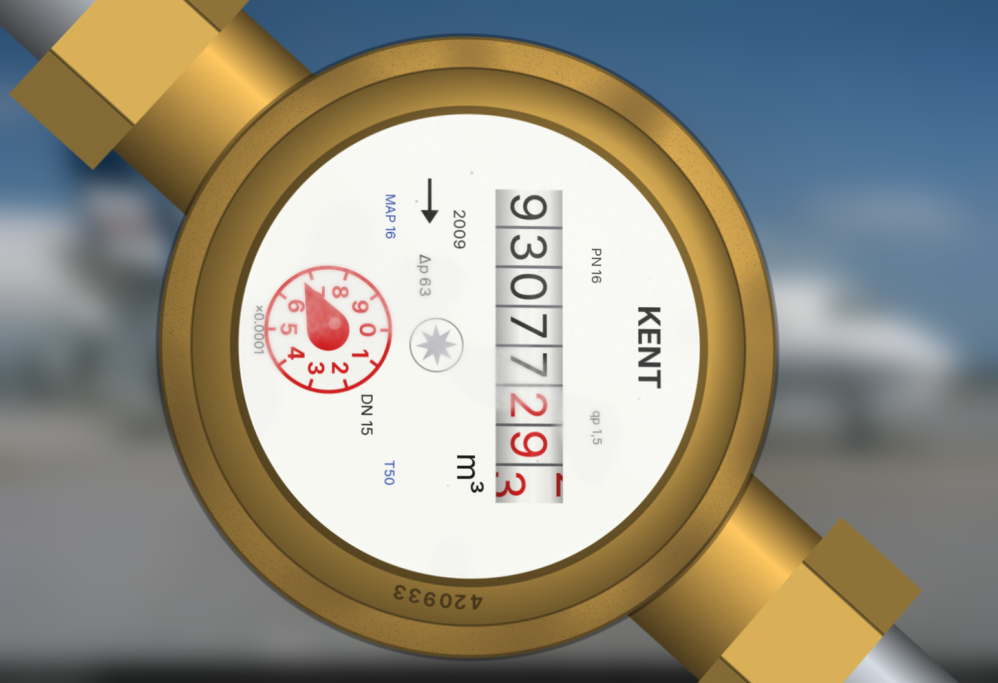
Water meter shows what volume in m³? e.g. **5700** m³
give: **93077.2926** m³
